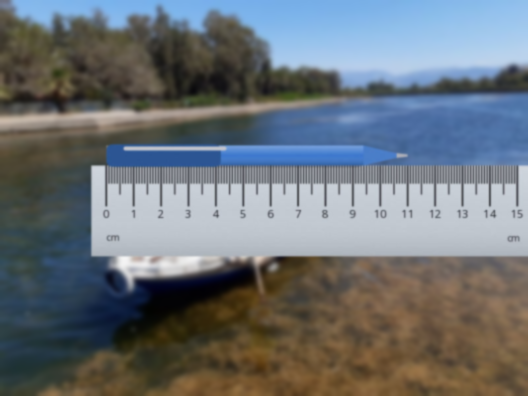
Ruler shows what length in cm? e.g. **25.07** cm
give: **11** cm
